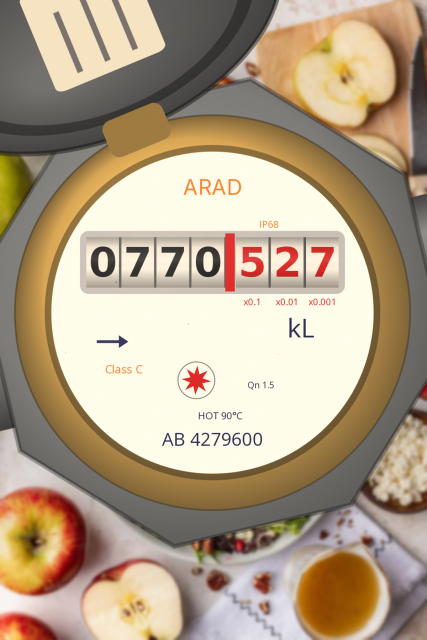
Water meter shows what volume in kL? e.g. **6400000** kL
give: **770.527** kL
